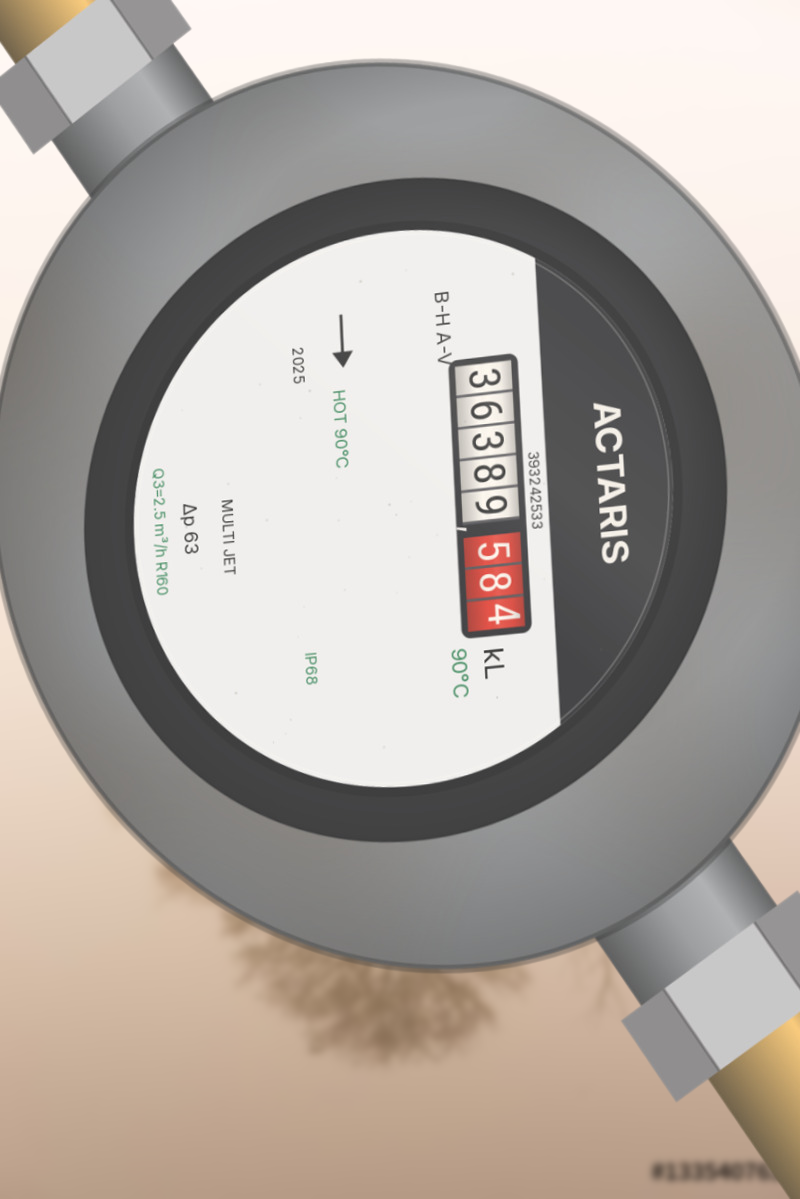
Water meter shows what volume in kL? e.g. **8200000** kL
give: **36389.584** kL
